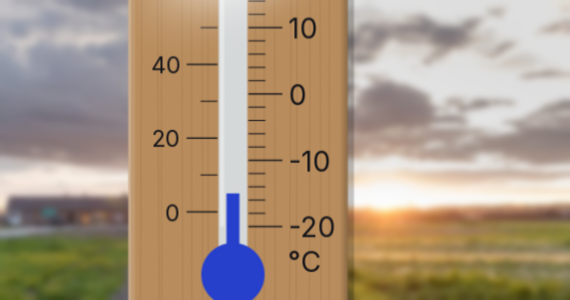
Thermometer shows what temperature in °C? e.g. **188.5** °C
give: **-15** °C
